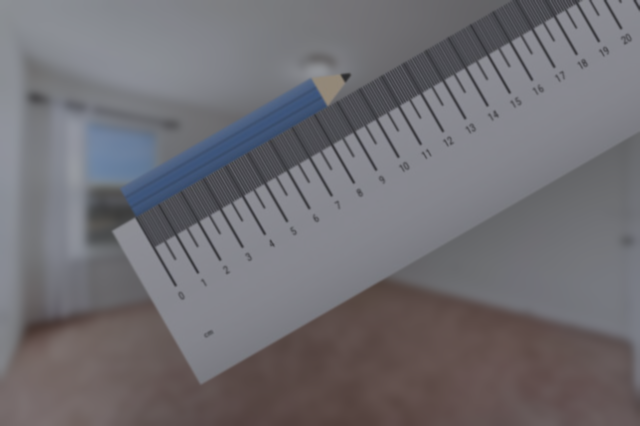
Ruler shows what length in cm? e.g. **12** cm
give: **10** cm
